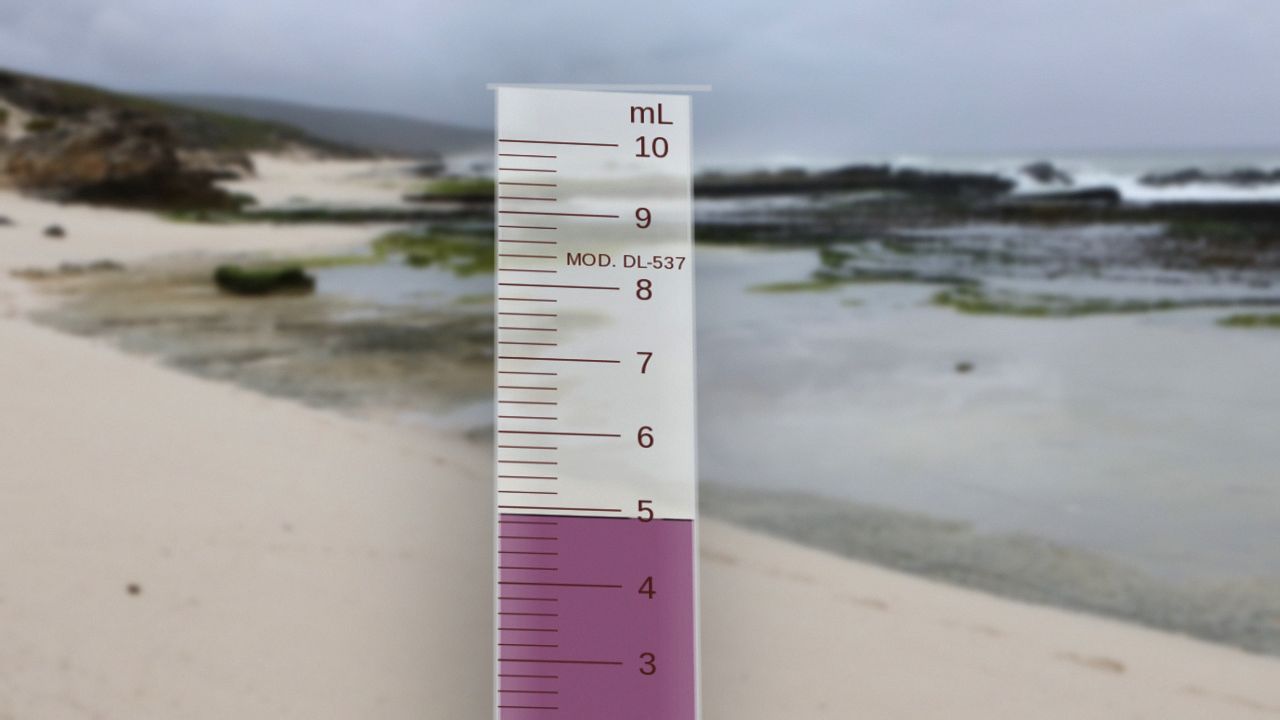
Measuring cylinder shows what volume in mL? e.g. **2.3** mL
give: **4.9** mL
